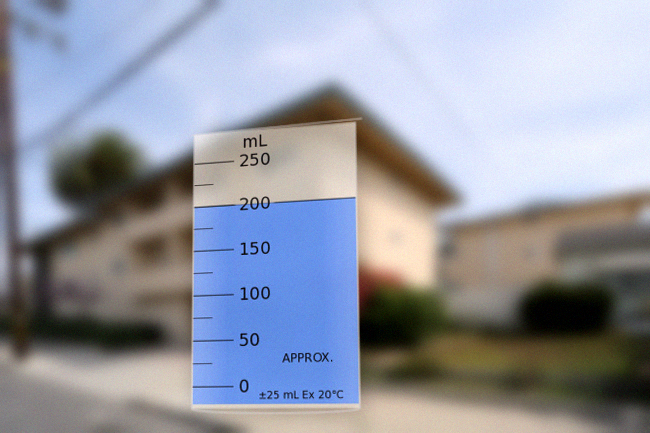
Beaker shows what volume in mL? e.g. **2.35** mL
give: **200** mL
